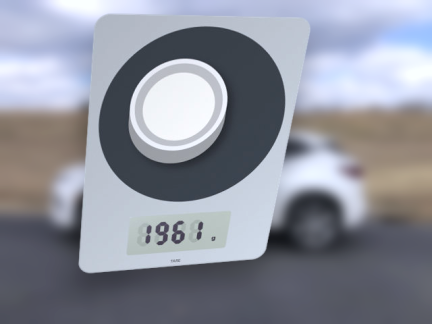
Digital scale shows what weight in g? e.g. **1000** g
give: **1961** g
